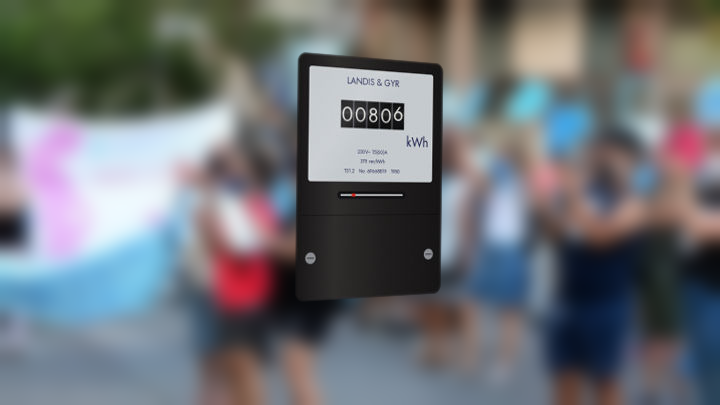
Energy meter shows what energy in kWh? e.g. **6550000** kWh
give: **806** kWh
